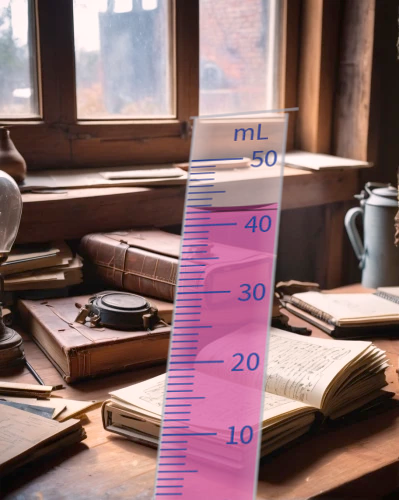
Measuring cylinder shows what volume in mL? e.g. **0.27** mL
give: **42** mL
